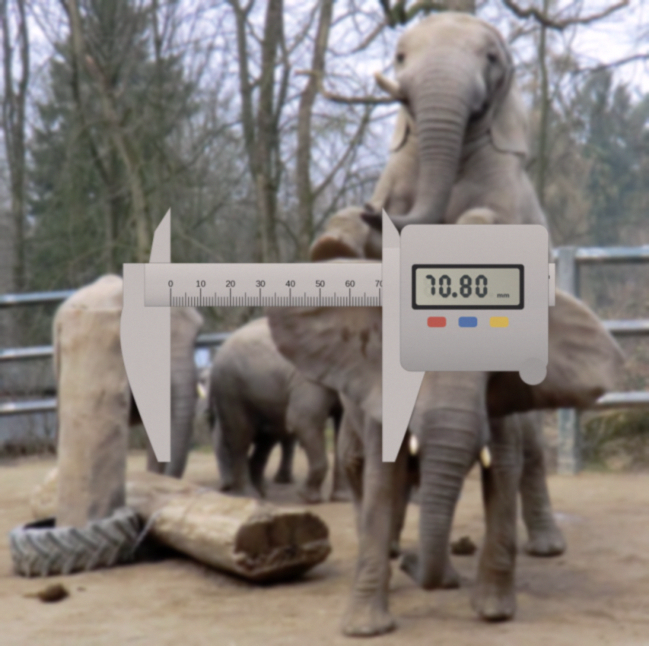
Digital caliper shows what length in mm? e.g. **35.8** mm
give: **70.80** mm
